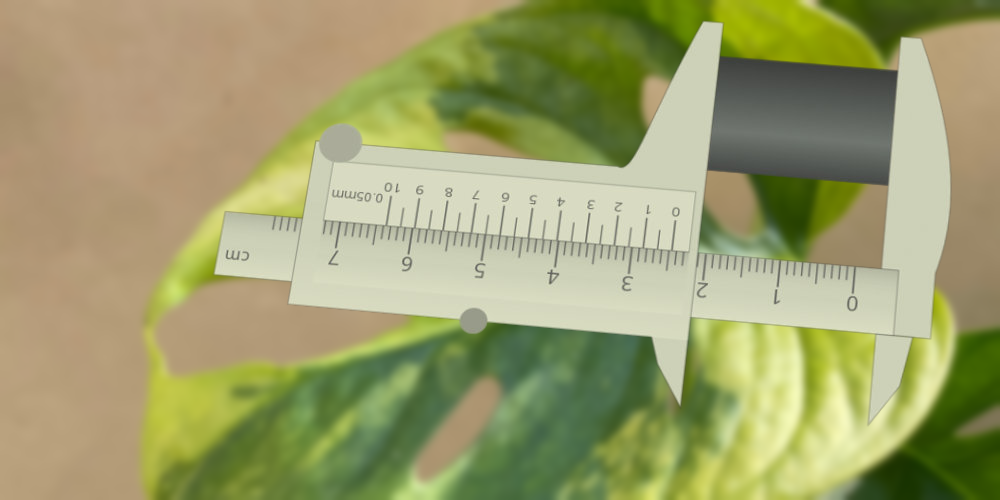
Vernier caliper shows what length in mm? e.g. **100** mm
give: **24.6** mm
